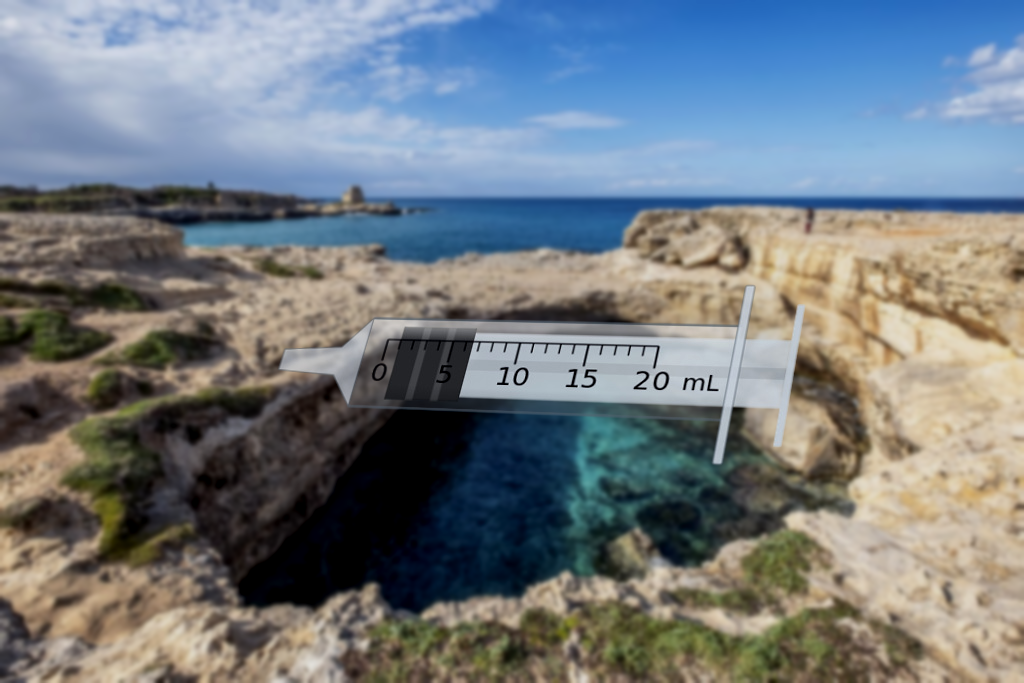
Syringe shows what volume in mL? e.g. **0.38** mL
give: **1** mL
